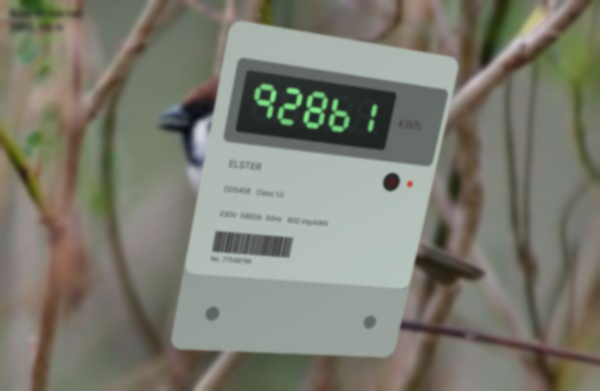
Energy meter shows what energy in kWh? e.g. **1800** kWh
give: **92861** kWh
